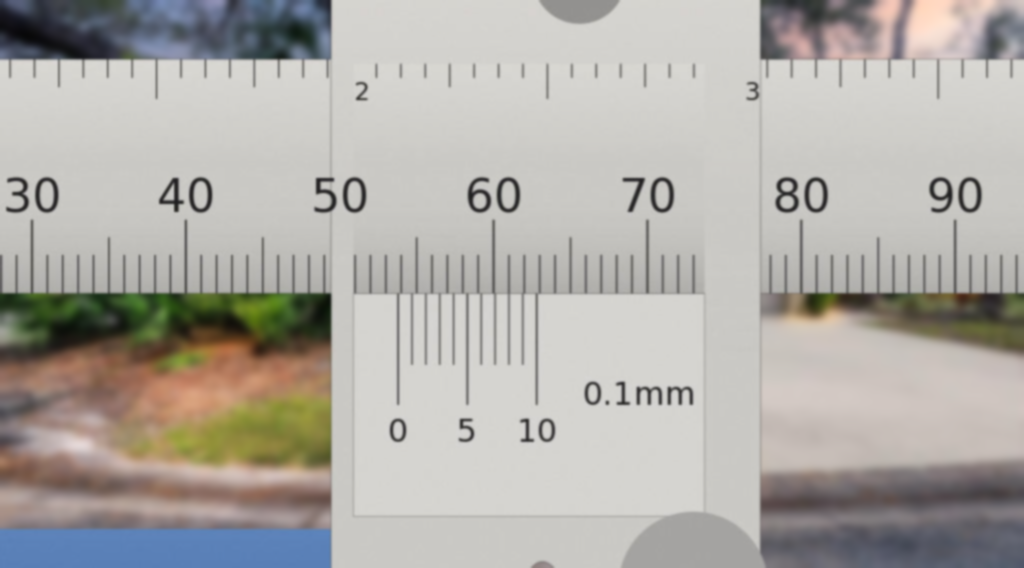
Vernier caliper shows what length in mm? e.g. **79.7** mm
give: **53.8** mm
